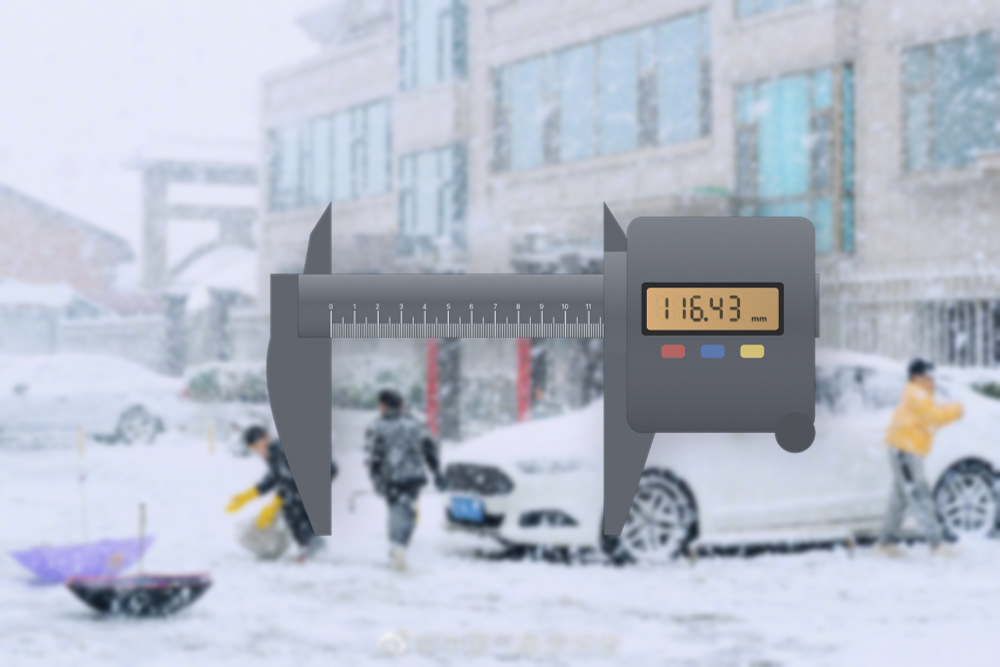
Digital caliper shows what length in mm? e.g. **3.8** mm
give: **116.43** mm
